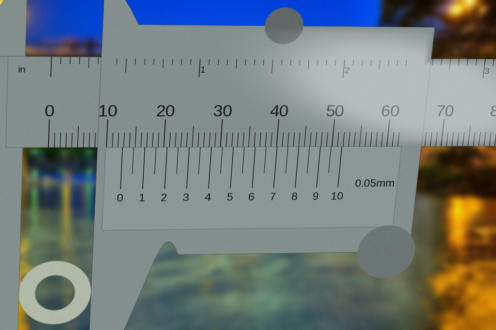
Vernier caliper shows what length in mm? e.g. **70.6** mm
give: **12.8** mm
